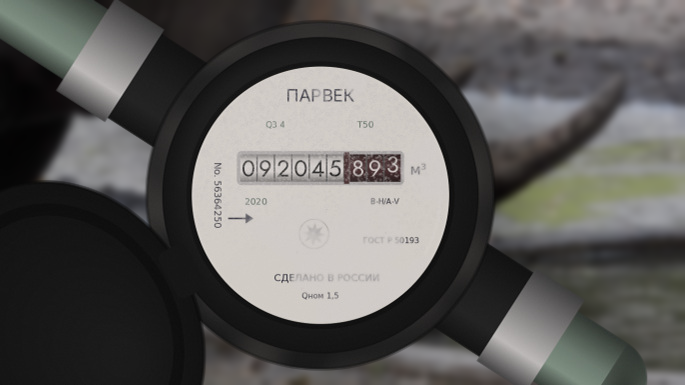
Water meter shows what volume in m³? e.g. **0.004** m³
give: **92045.893** m³
